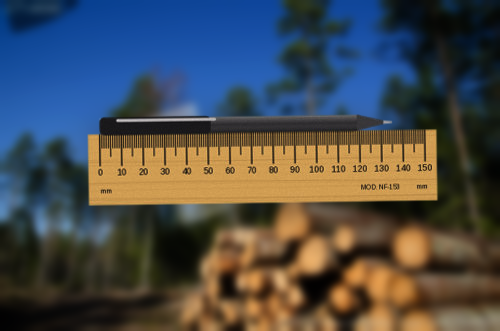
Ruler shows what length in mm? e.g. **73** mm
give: **135** mm
